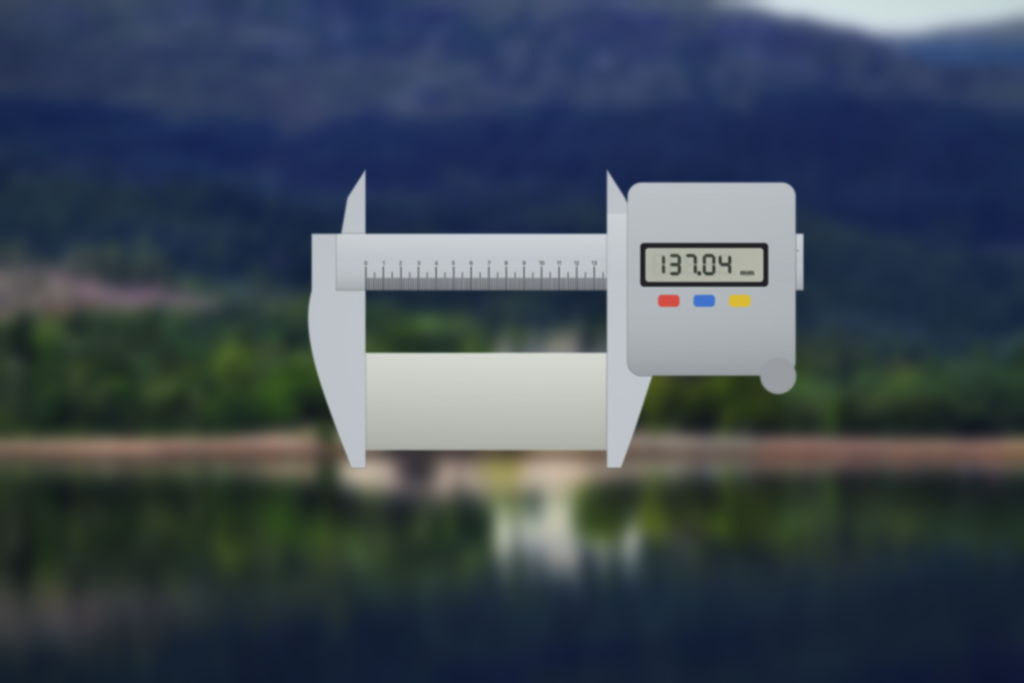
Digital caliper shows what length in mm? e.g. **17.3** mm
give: **137.04** mm
